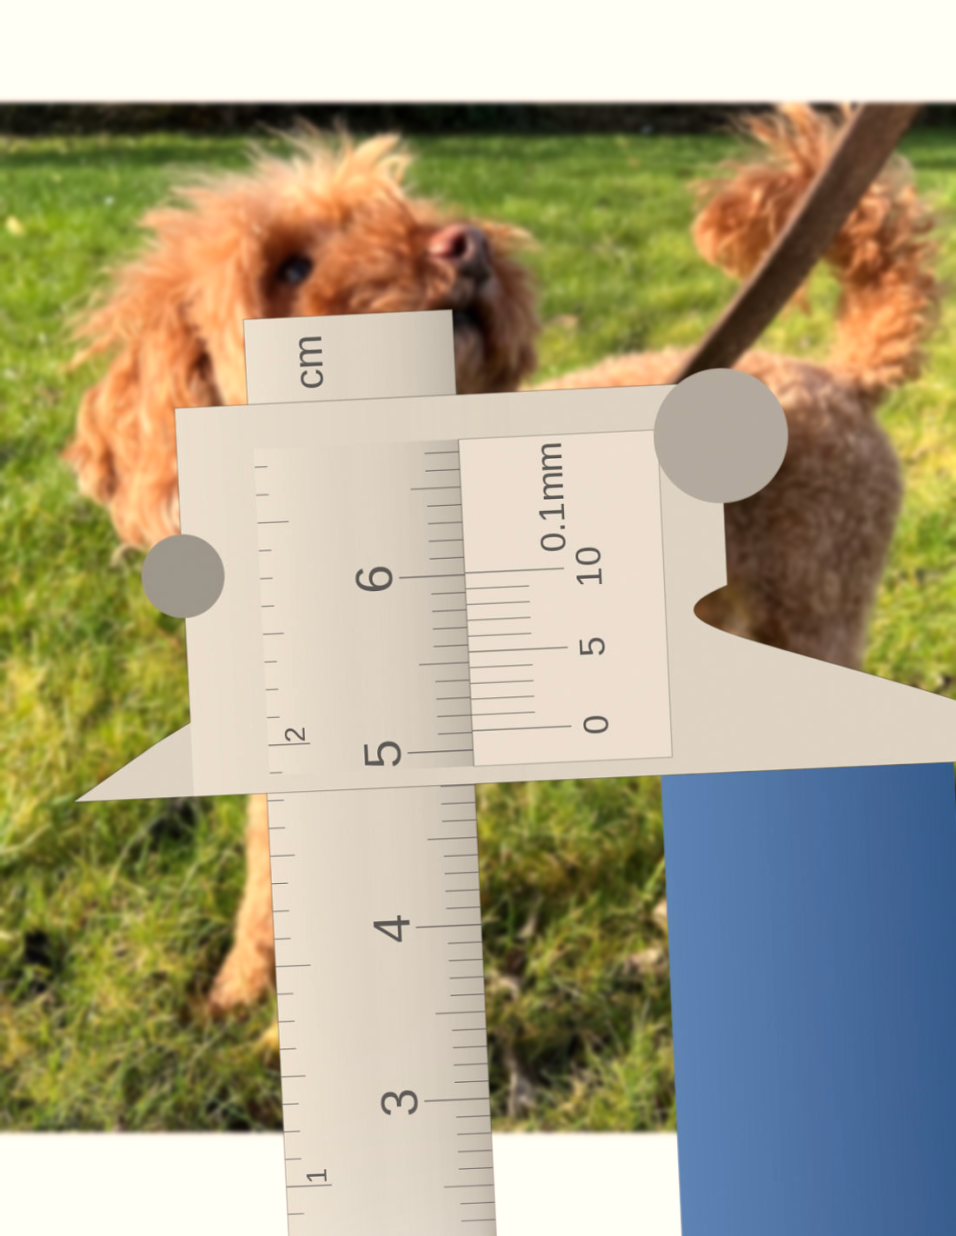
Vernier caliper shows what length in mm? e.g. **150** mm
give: **51.1** mm
